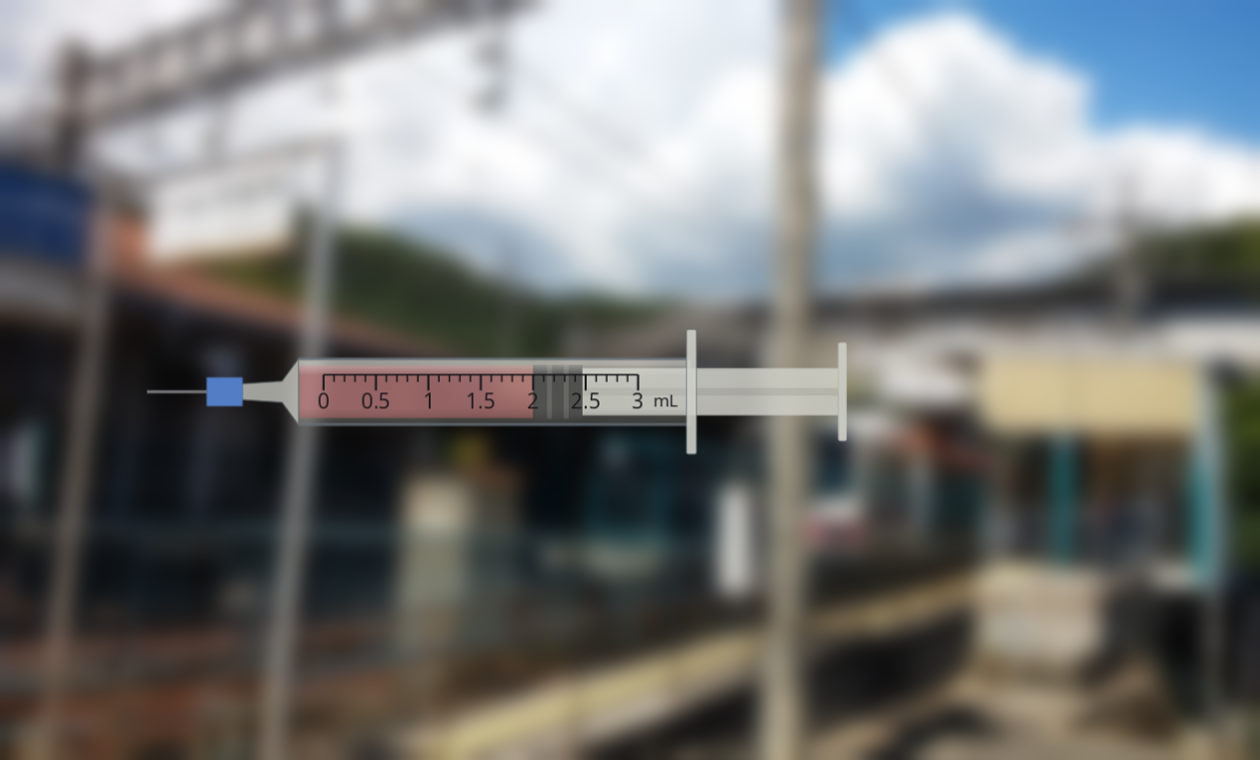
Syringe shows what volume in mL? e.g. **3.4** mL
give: **2** mL
